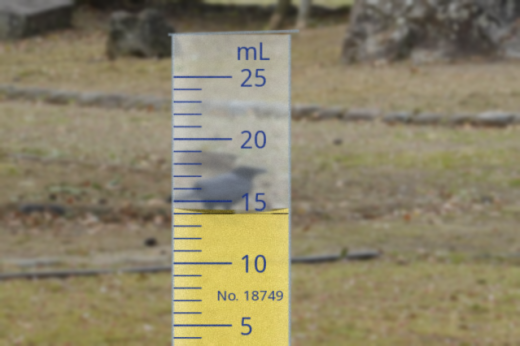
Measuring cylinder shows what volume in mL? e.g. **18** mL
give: **14** mL
